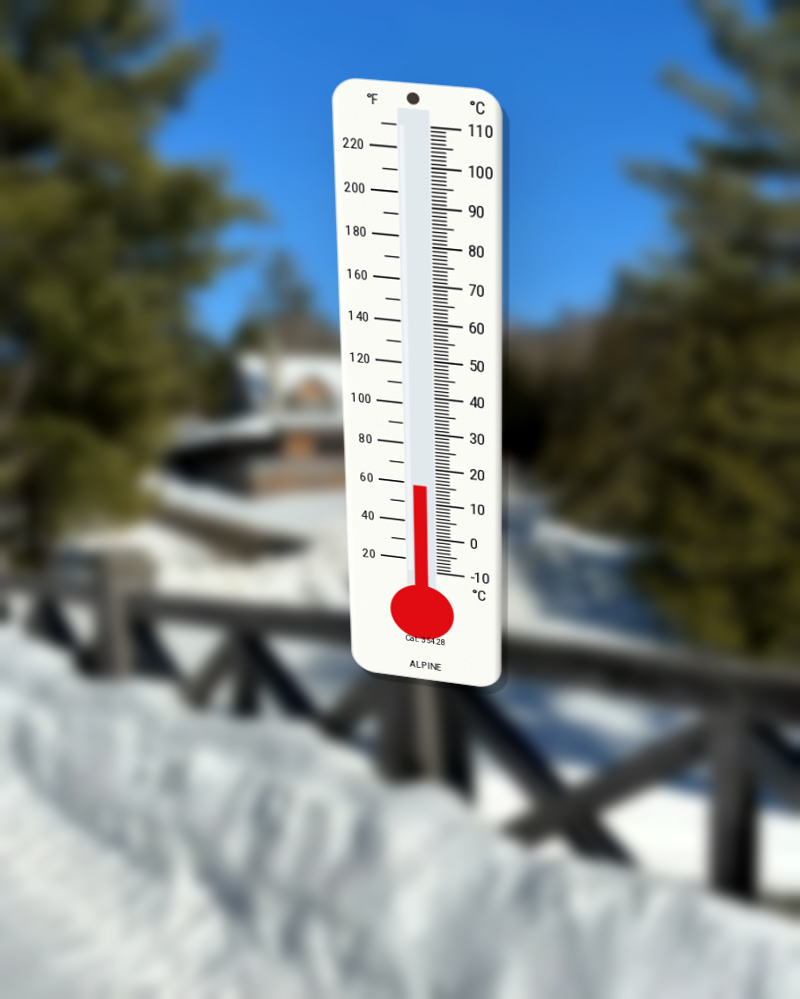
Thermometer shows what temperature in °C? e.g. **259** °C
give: **15** °C
